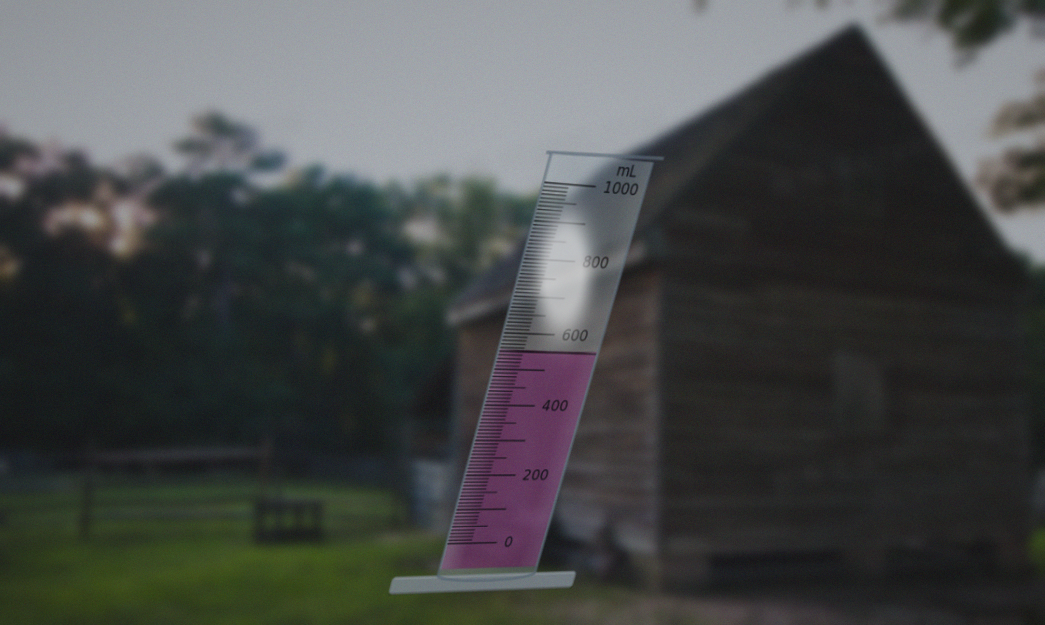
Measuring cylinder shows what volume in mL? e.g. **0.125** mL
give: **550** mL
